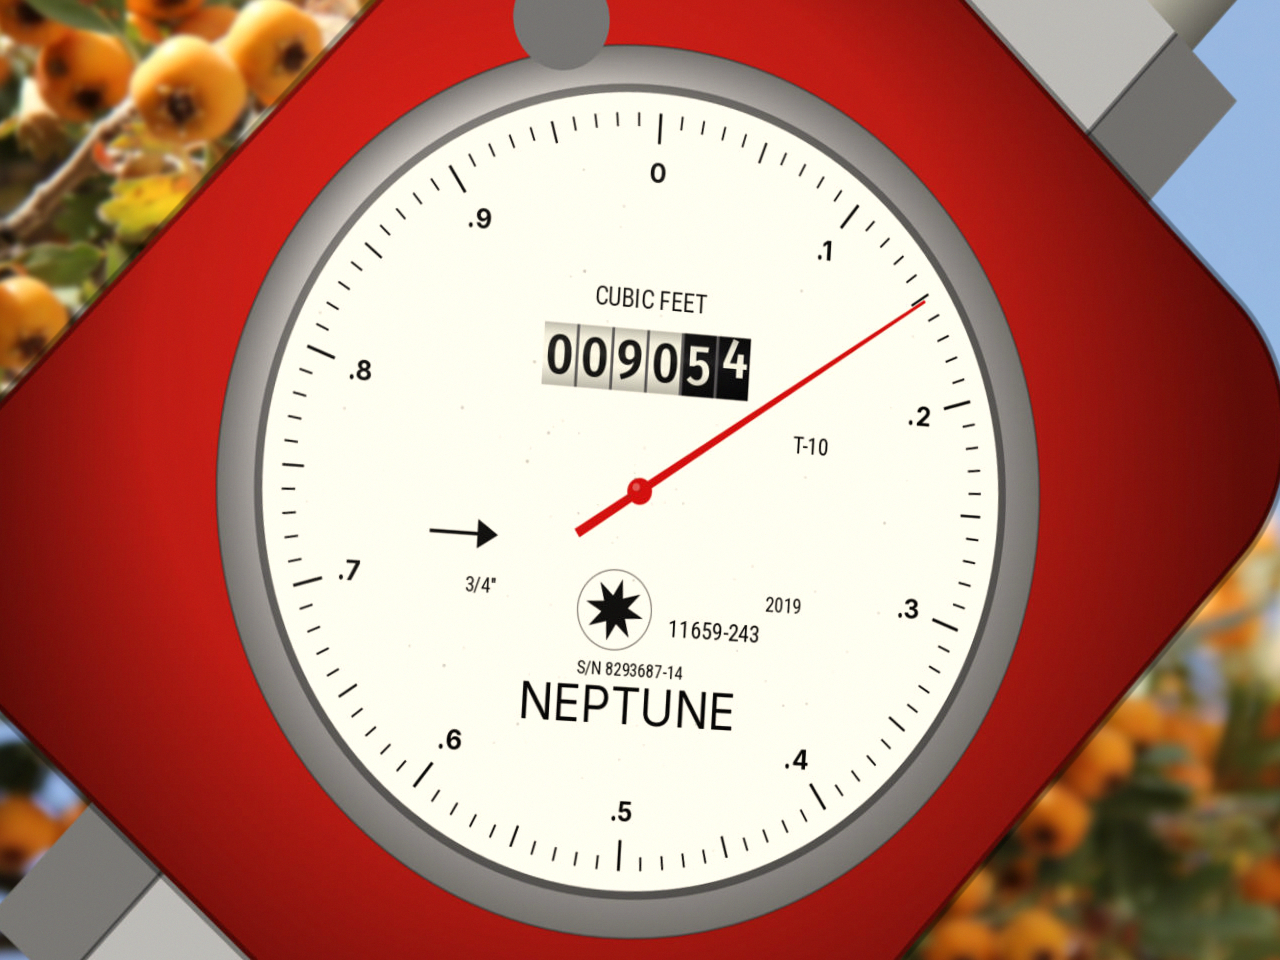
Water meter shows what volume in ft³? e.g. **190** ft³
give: **9054.15** ft³
